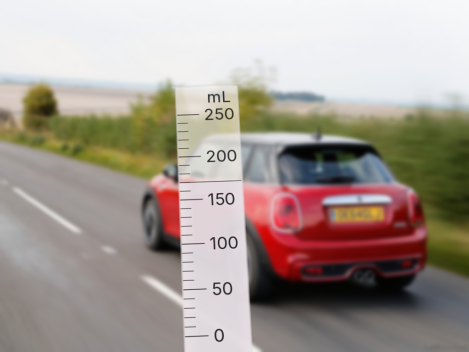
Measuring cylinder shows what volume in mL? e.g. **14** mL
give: **170** mL
